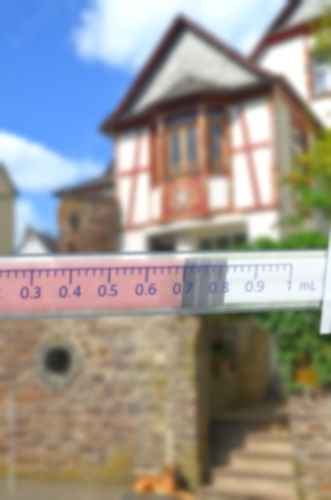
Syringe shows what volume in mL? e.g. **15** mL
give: **0.7** mL
